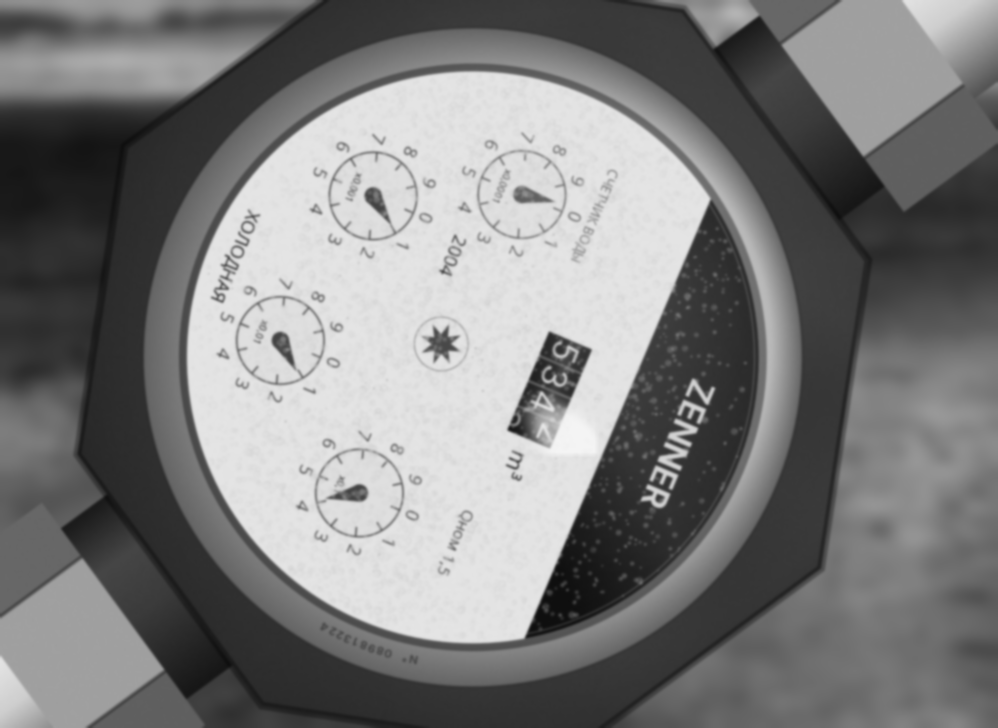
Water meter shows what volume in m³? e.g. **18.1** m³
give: **5342.4109** m³
